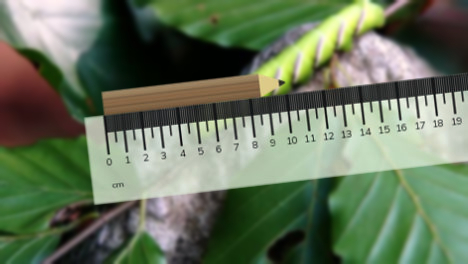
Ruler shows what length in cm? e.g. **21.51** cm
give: **10** cm
